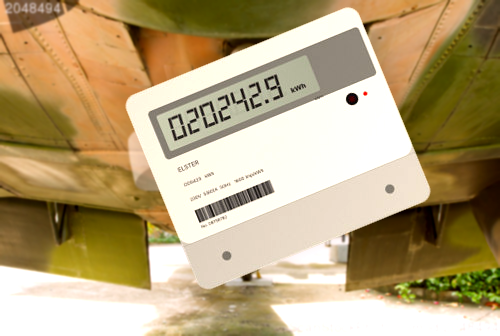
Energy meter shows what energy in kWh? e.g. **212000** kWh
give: **20242.9** kWh
